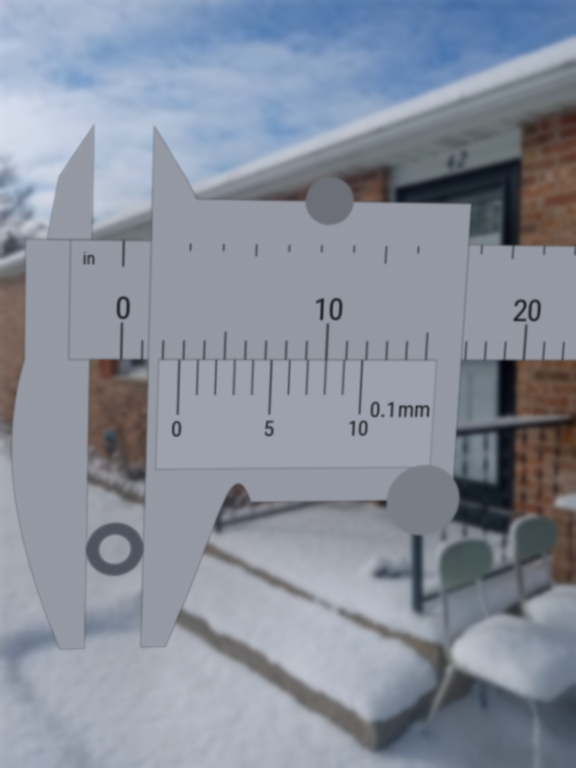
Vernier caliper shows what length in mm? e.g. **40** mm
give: **2.8** mm
